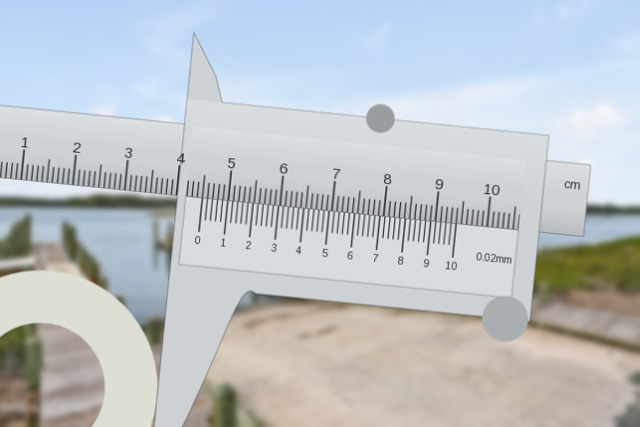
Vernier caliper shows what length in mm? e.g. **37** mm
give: **45.0** mm
